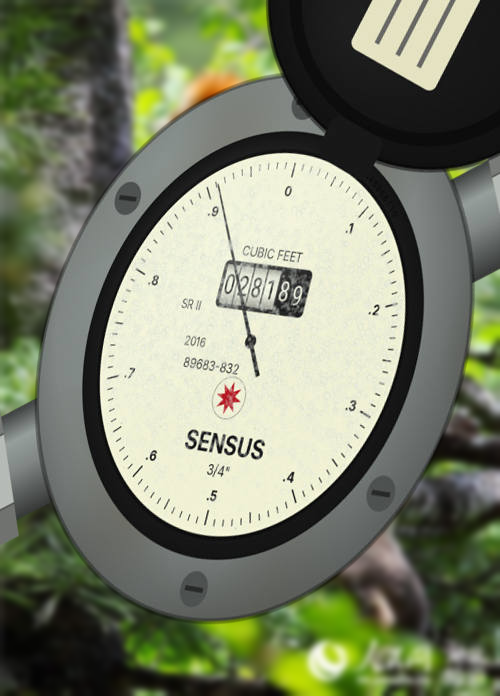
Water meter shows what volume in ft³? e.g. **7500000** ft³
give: **28188.91** ft³
